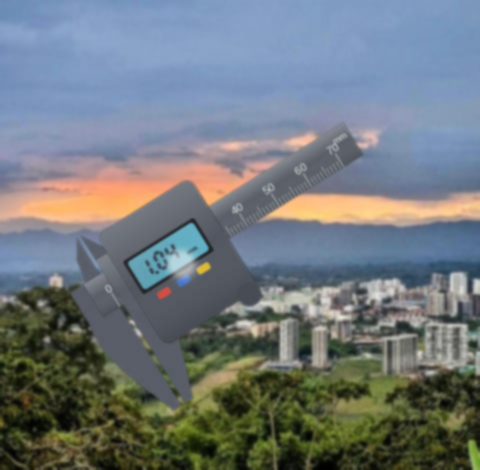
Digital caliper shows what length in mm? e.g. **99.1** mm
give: **1.04** mm
